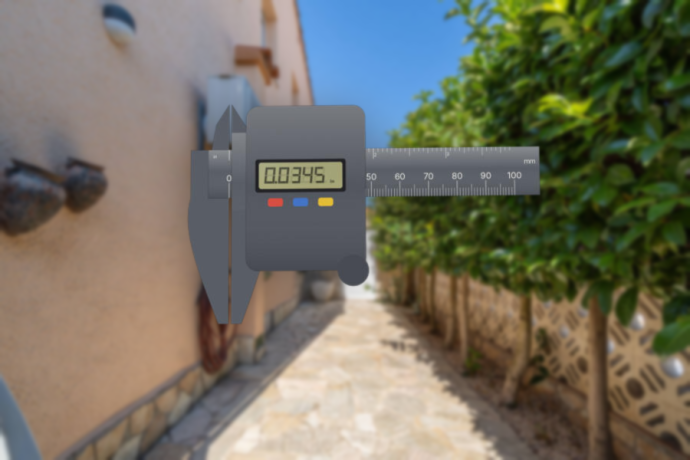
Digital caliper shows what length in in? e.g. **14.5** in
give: **0.0345** in
